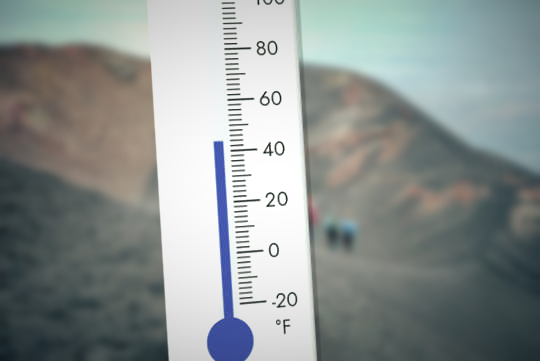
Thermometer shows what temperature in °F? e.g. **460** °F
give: **44** °F
